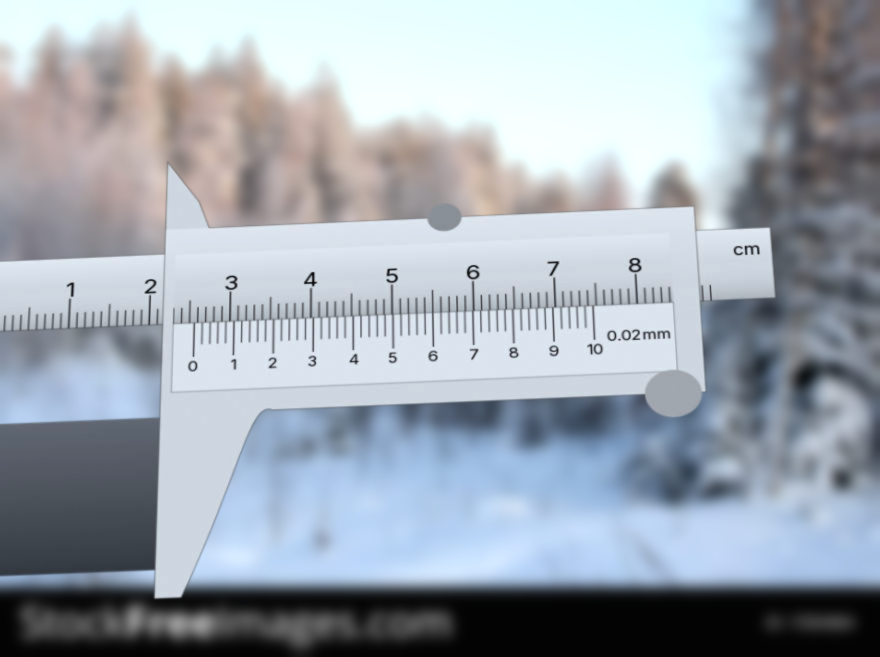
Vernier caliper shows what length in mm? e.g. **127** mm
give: **25.6** mm
